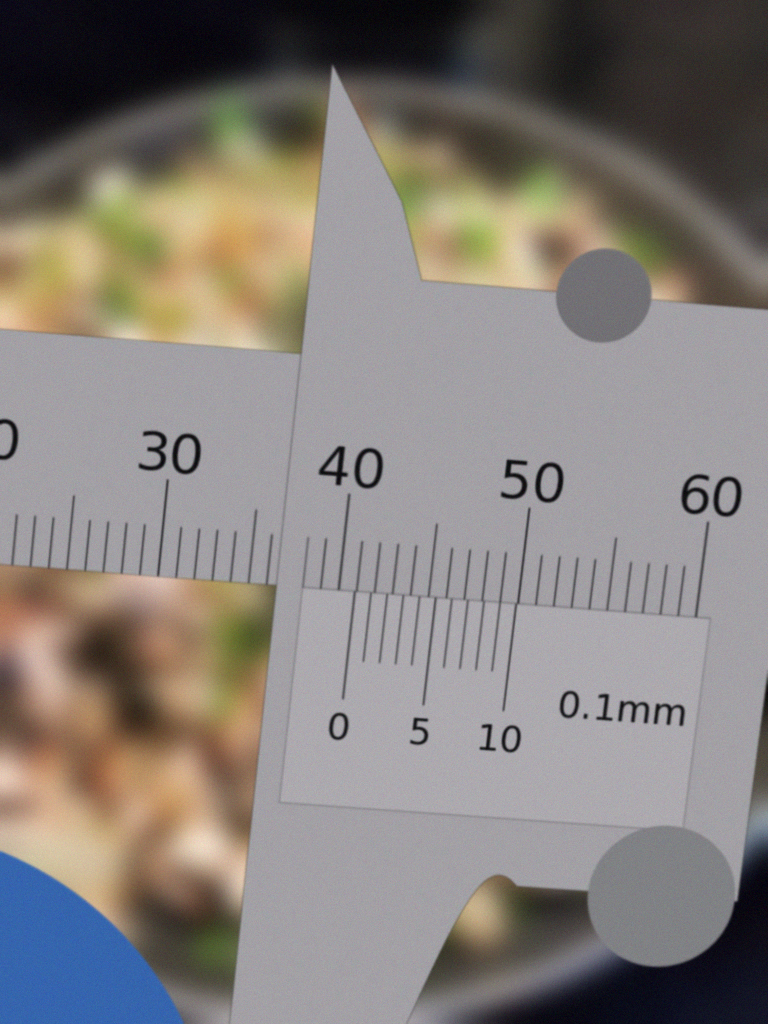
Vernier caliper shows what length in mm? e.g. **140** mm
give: **40.9** mm
